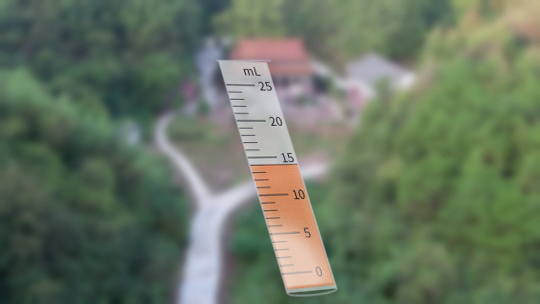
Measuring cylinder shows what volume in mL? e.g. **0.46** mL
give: **14** mL
